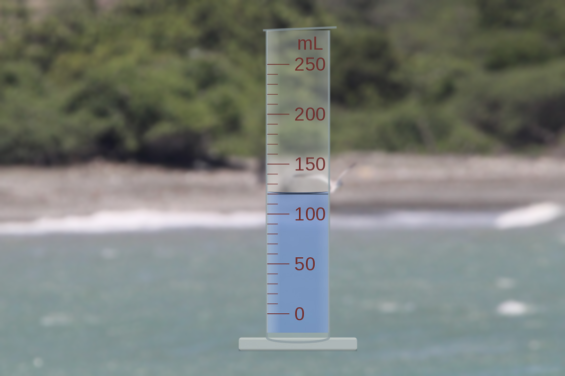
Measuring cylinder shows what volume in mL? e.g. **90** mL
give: **120** mL
